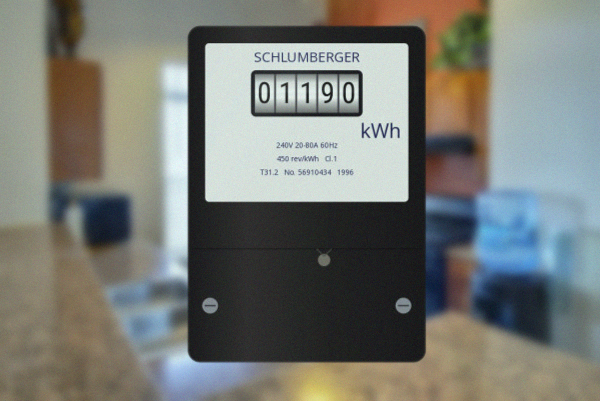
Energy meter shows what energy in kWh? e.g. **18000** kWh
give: **1190** kWh
